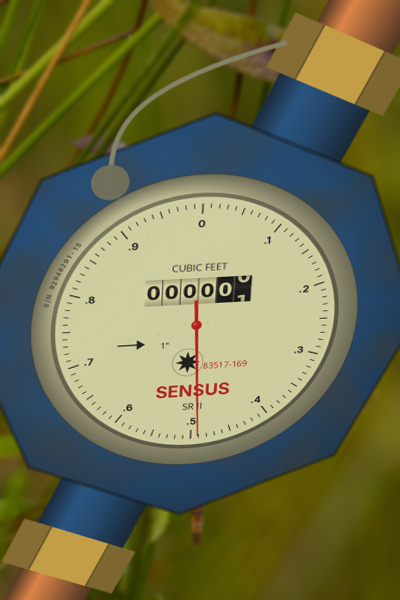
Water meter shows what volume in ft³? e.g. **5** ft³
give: **0.49** ft³
